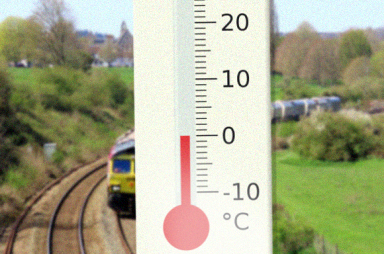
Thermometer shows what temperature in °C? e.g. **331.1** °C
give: **0** °C
